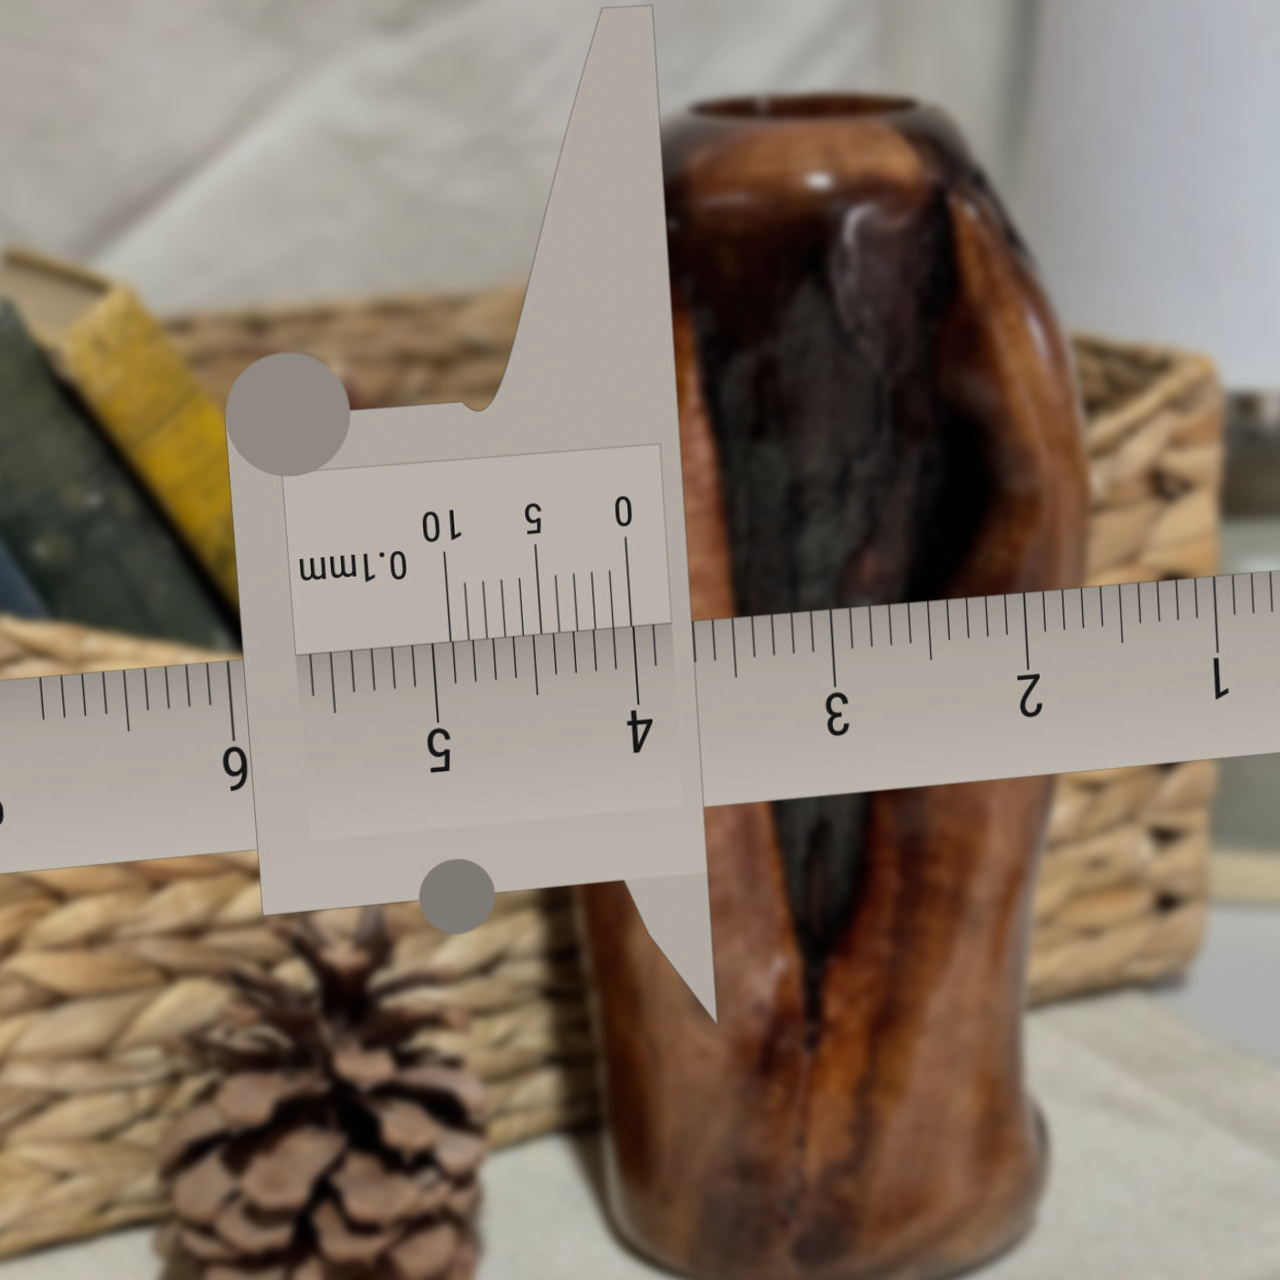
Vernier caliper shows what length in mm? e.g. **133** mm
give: **40.1** mm
